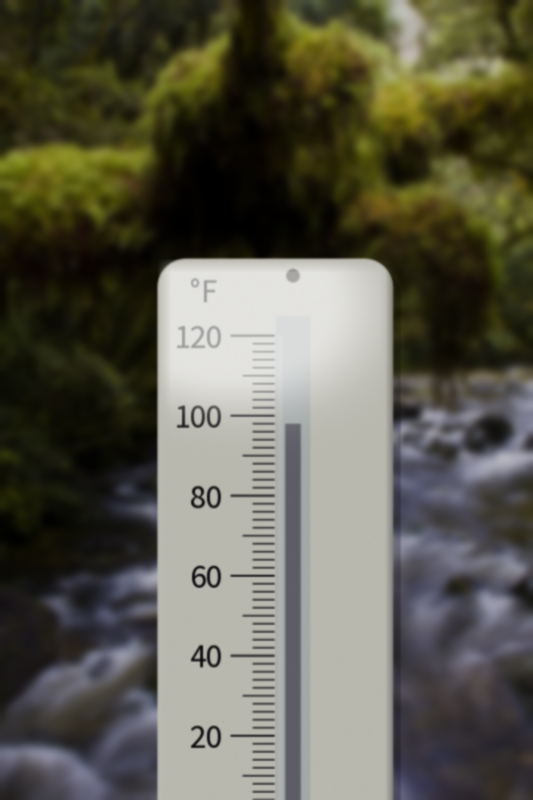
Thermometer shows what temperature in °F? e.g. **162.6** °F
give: **98** °F
